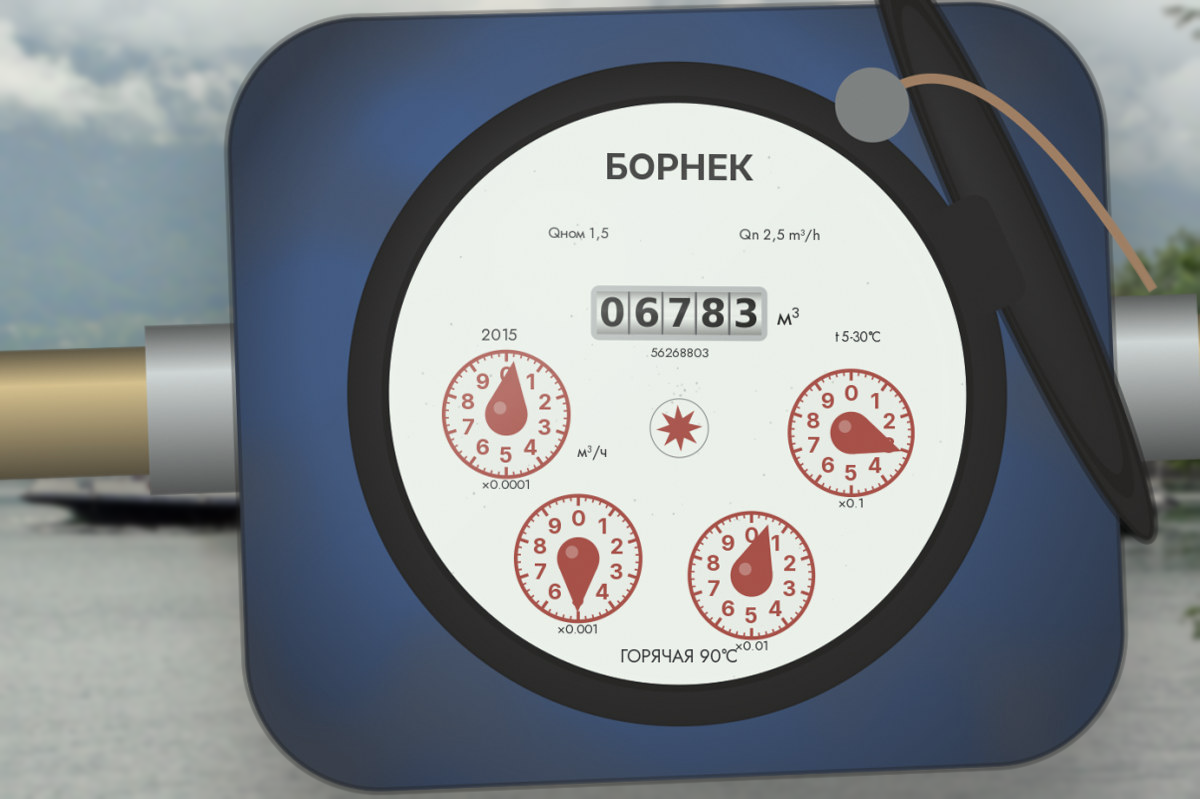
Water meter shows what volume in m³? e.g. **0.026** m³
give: **6783.3050** m³
